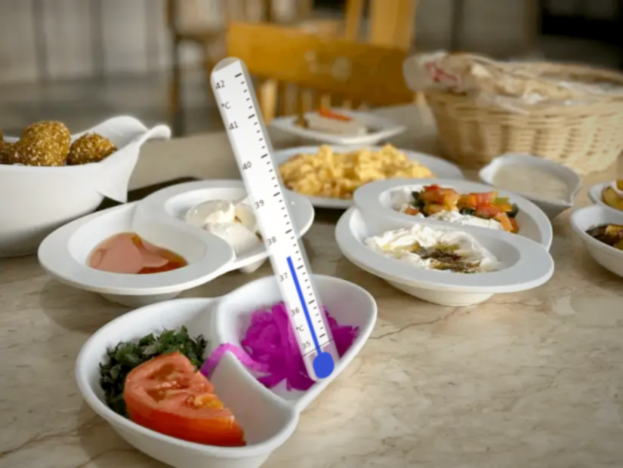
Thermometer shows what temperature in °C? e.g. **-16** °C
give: **37.4** °C
